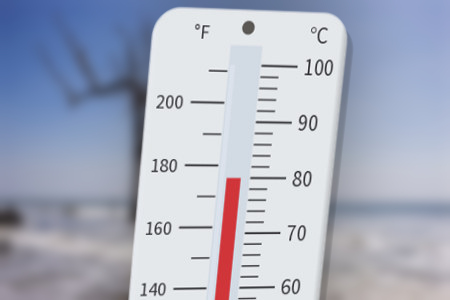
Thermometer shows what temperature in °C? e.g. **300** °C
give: **80** °C
